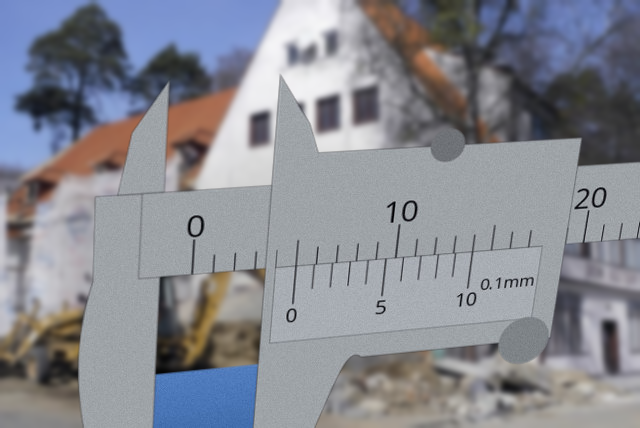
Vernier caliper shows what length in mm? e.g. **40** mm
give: **5.0** mm
